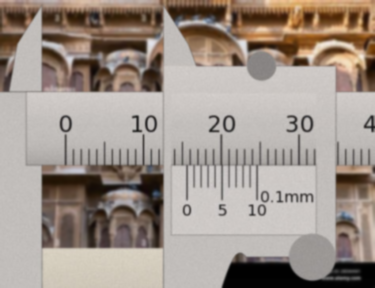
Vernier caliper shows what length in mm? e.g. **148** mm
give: **15.6** mm
